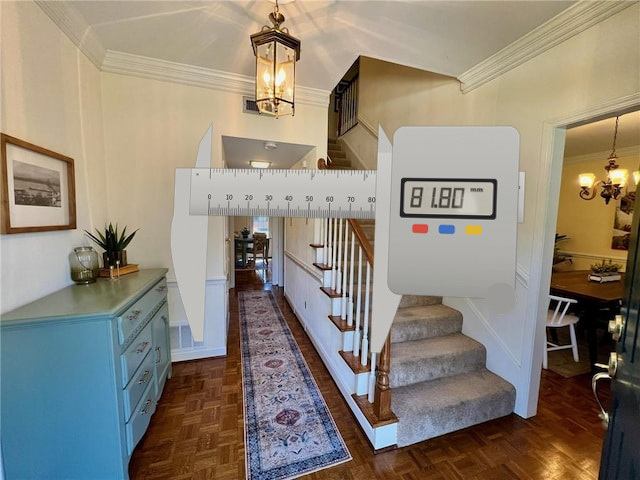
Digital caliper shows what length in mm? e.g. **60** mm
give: **81.80** mm
